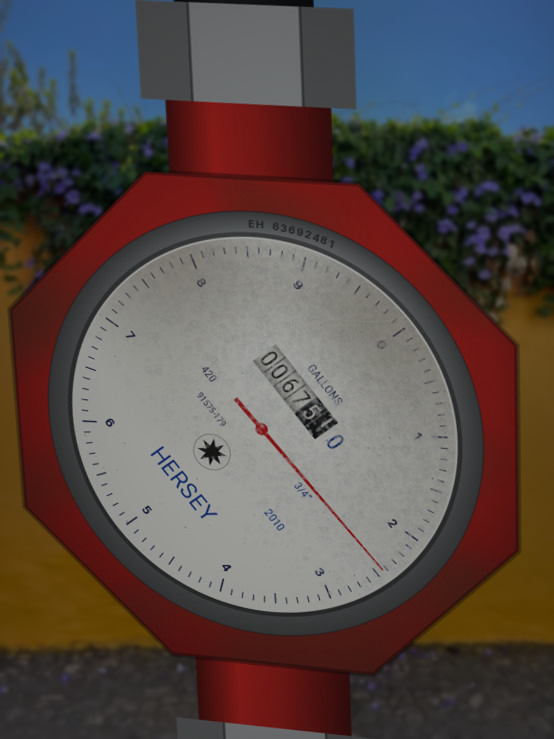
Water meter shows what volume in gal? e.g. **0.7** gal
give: **67512.4** gal
